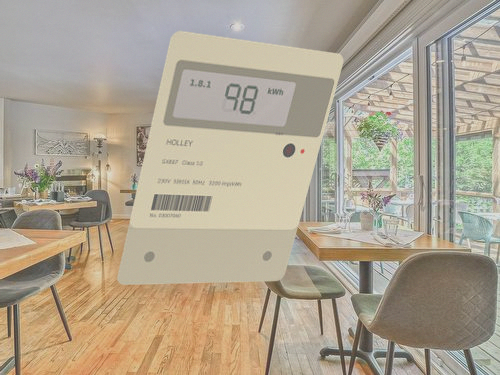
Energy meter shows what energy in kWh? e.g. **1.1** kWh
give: **98** kWh
